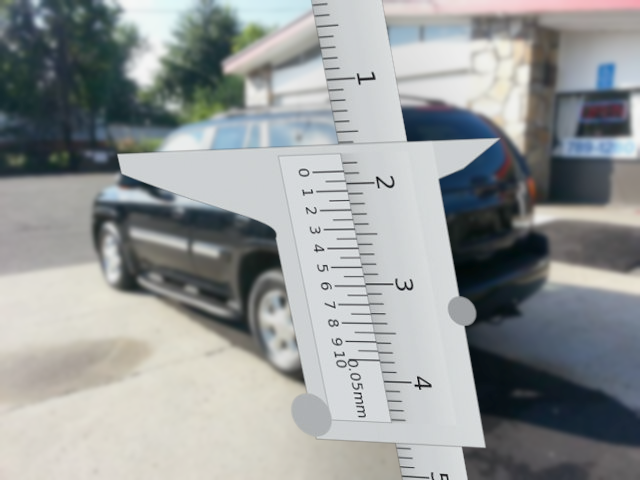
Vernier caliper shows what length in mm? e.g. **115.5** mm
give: **18.8** mm
